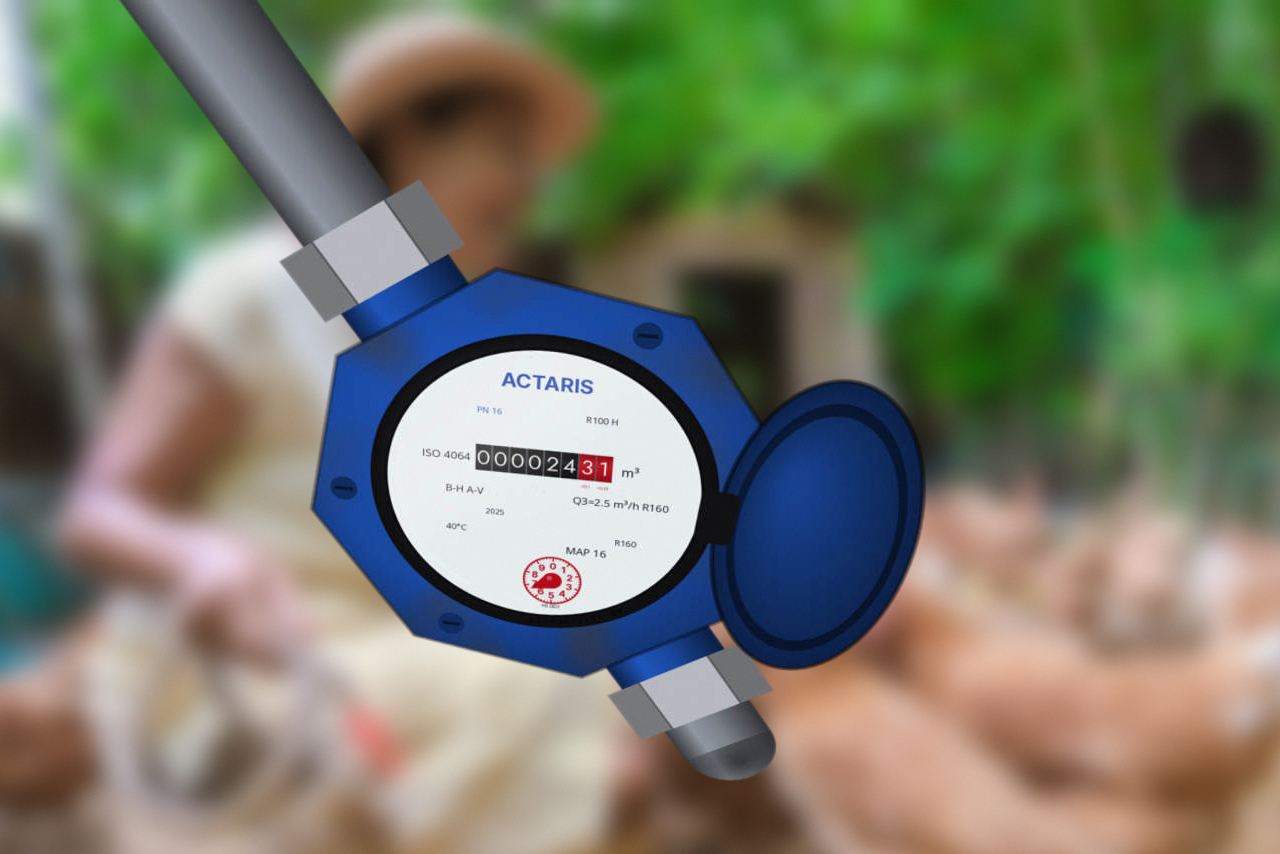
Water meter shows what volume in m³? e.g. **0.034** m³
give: **24.316** m³
